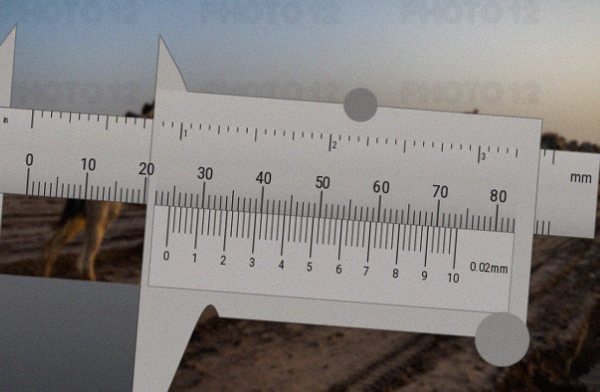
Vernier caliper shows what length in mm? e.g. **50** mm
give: **24.4** mm
